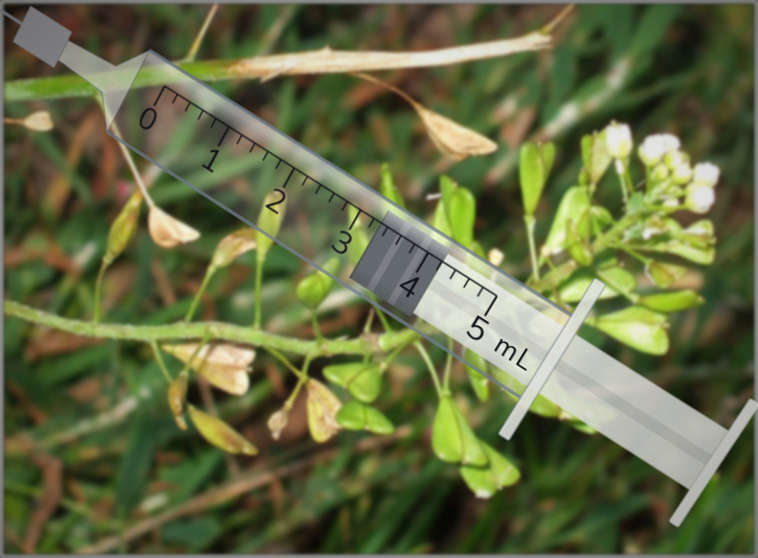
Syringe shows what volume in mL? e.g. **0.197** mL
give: **3.3** mL
